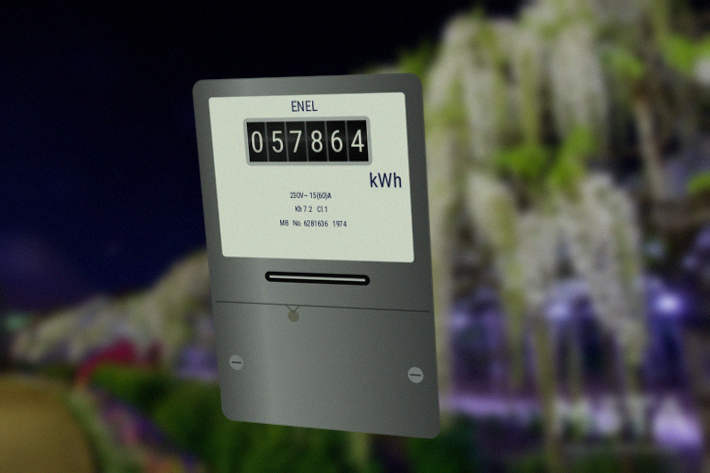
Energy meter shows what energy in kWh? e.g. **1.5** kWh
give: **57864** kWh
